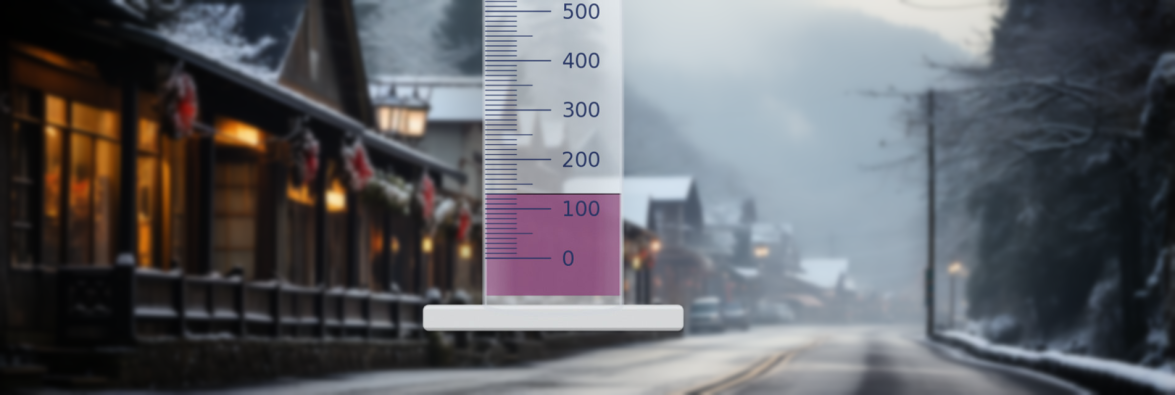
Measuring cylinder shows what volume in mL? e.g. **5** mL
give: **130** mL
